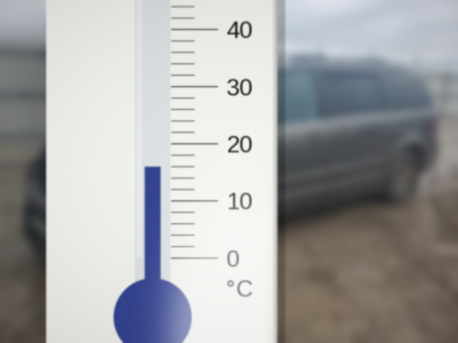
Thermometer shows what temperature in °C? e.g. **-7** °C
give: **16** °C
